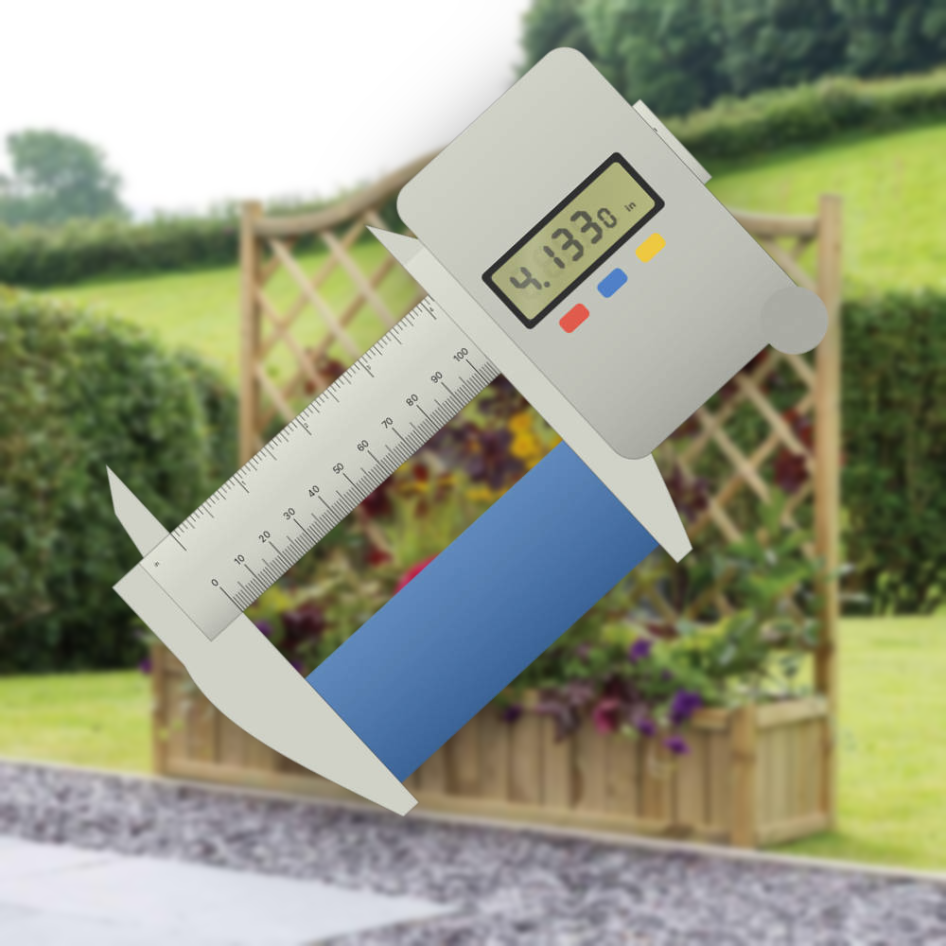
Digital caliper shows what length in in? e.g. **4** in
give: **4.1330** in
